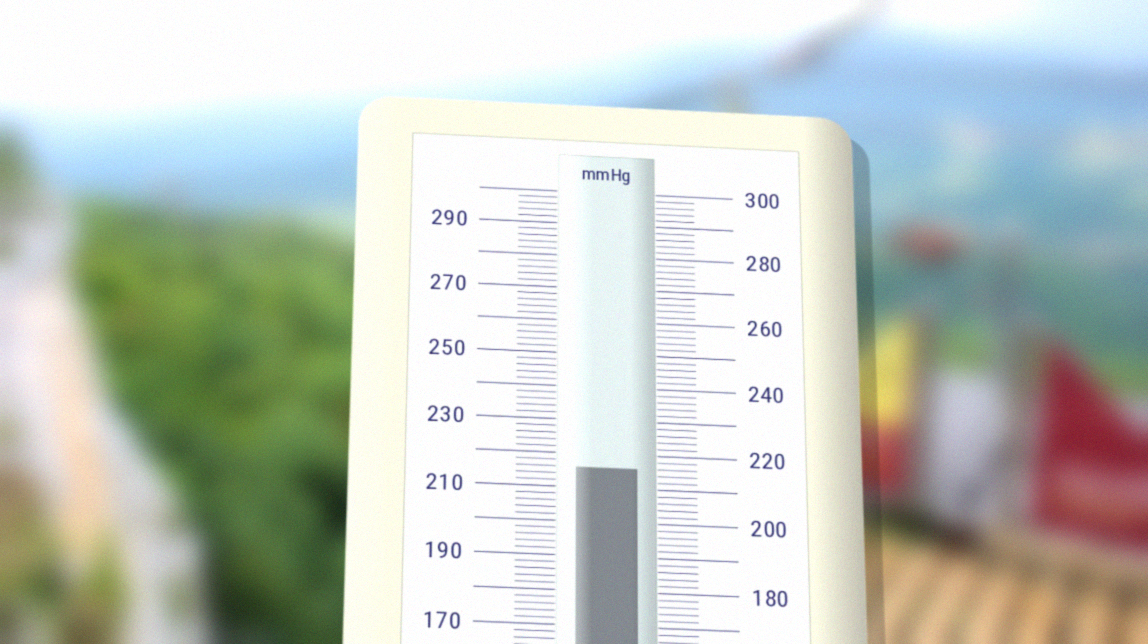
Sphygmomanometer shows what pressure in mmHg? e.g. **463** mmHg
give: **216** mmHg
